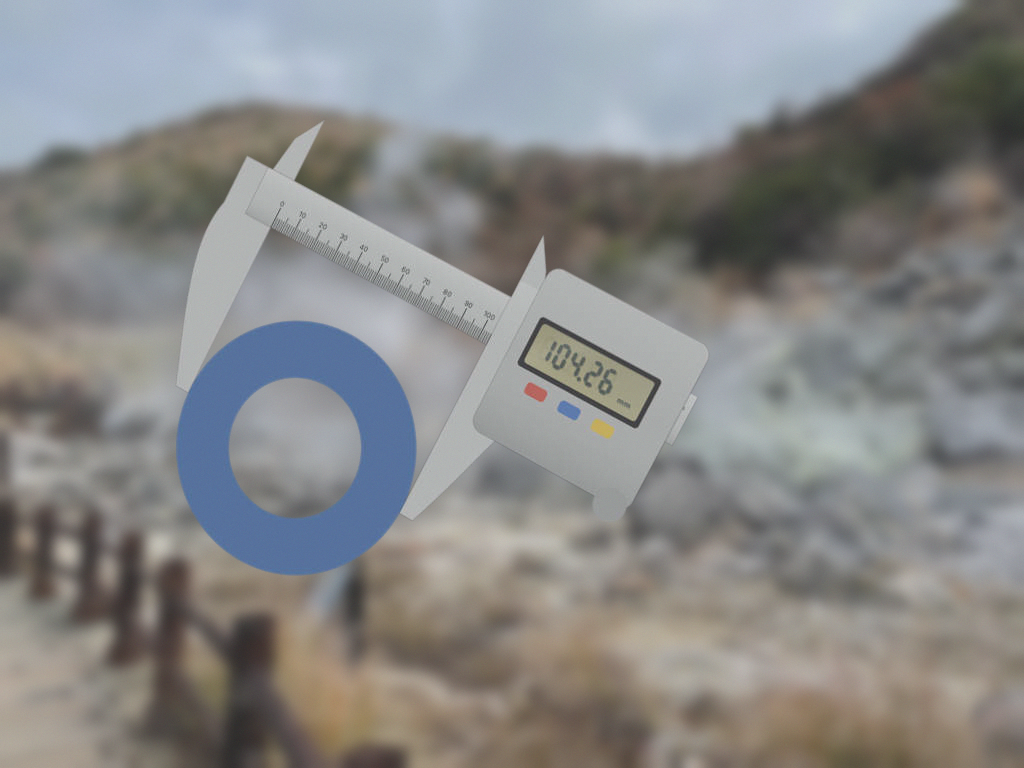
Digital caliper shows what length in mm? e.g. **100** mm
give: **104.26** mm
